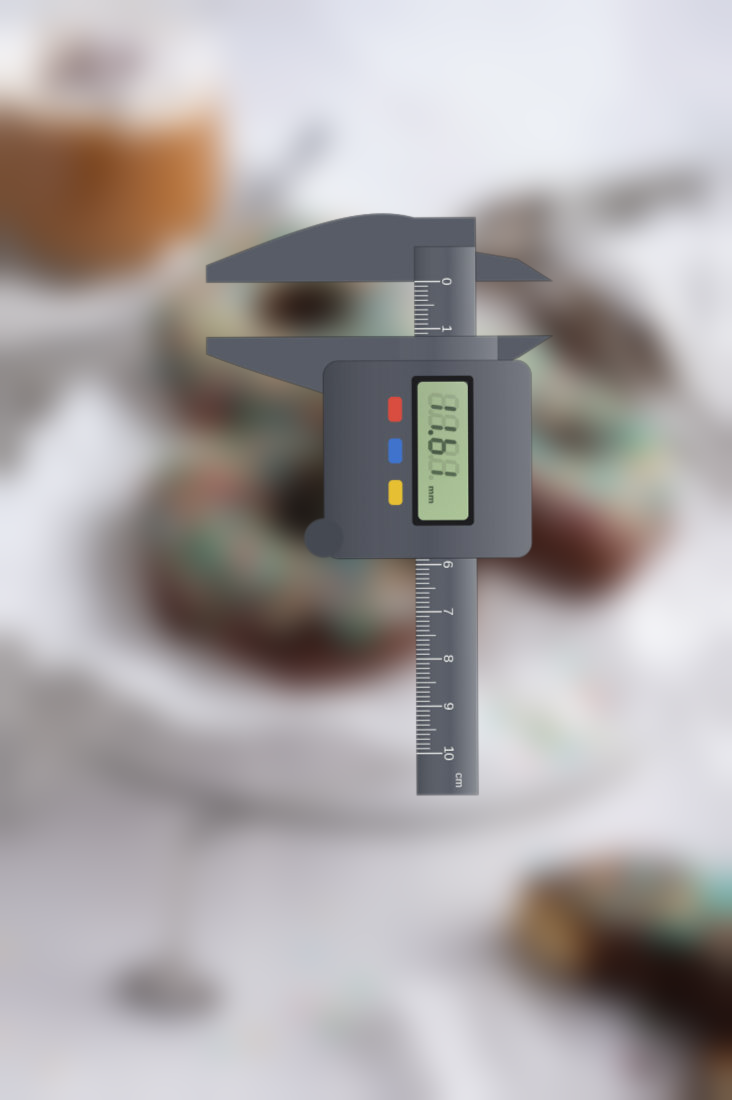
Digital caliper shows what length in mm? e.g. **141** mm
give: **11.61** mm
